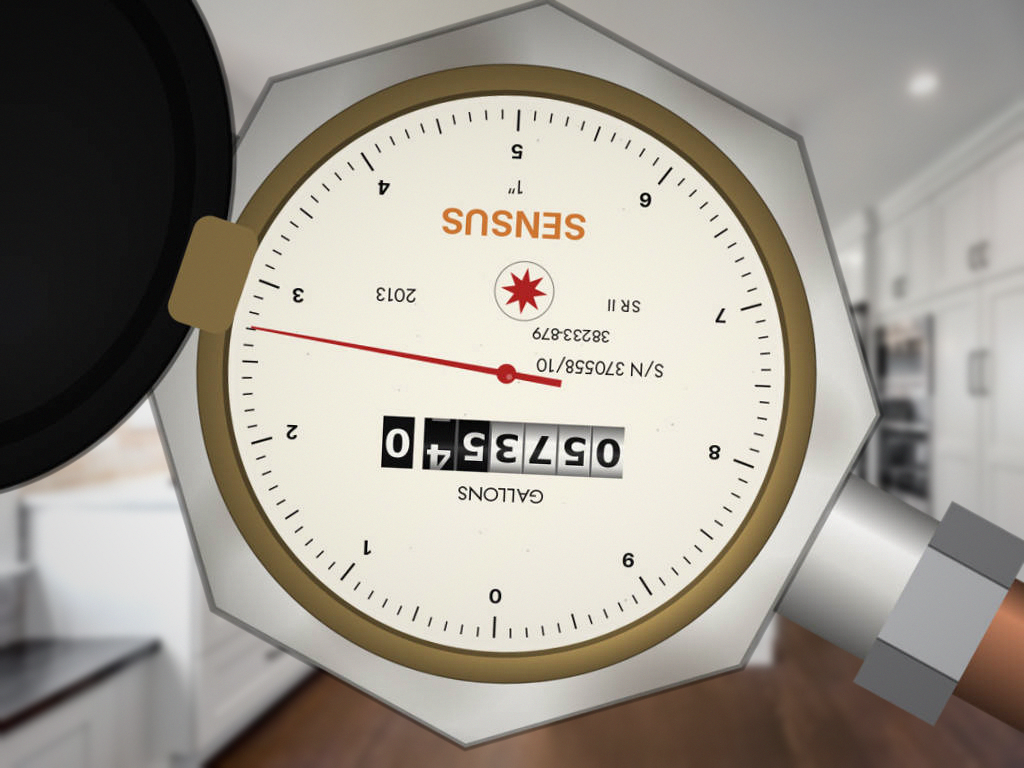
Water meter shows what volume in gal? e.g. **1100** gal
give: **573542.7** gal
